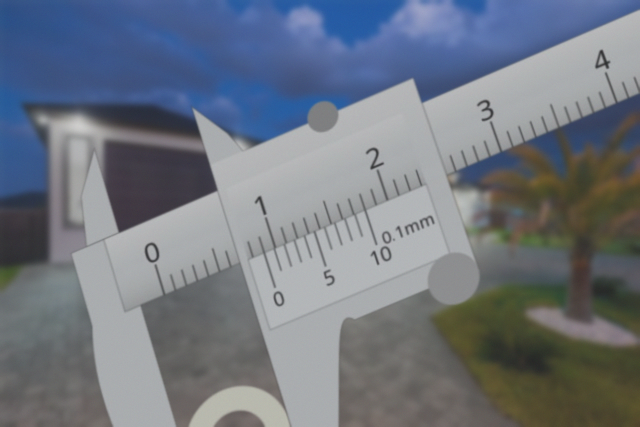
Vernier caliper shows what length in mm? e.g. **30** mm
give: **9.0** mm
